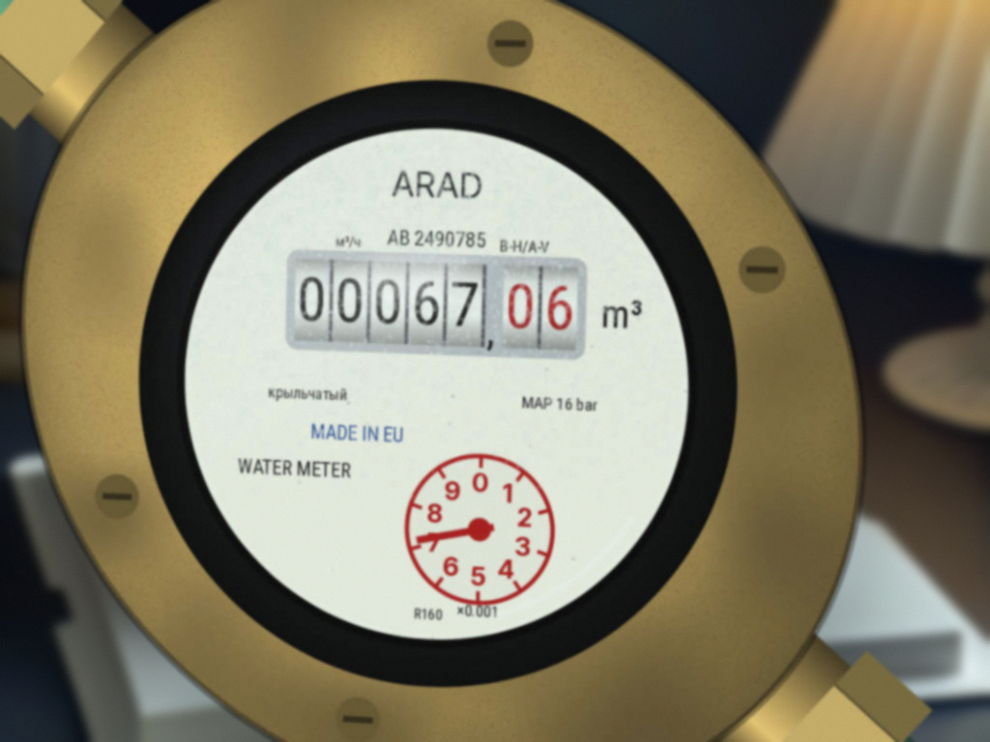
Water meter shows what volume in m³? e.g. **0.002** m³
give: **67.067** m³
